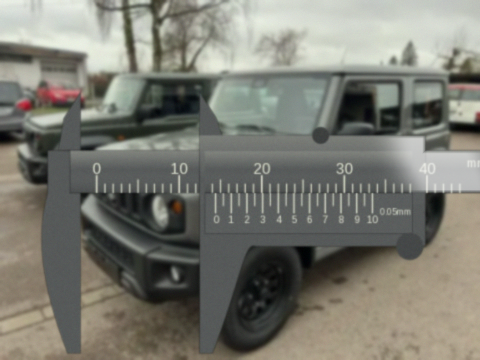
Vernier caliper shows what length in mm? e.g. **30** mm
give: **14.4** mm
